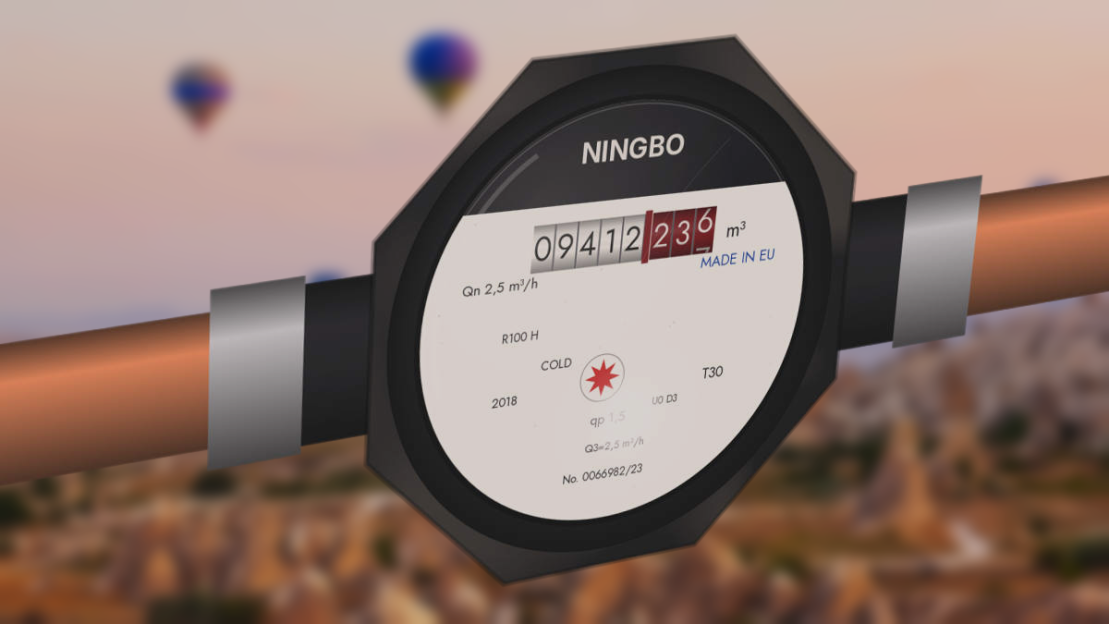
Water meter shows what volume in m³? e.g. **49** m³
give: **9412.236** m³
